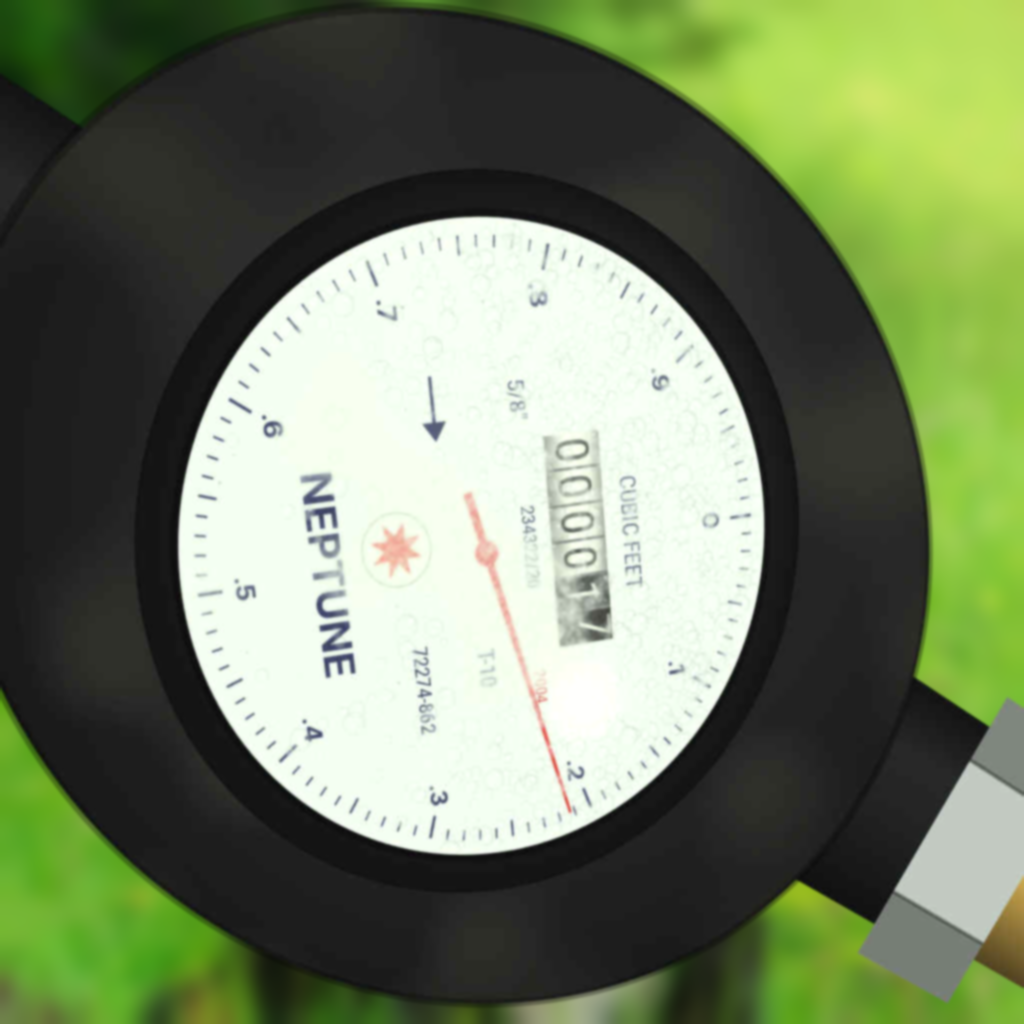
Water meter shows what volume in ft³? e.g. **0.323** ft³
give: **17.21** ft³
